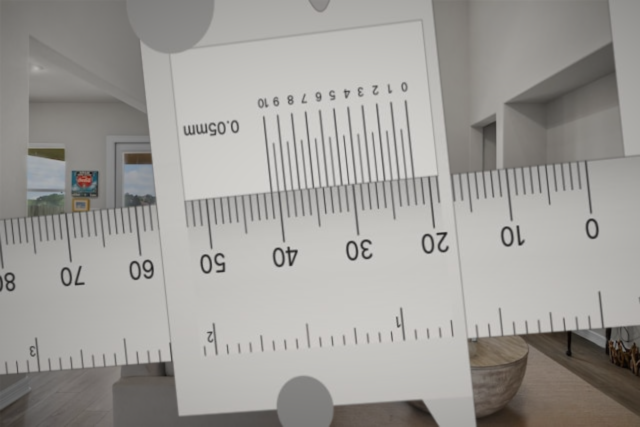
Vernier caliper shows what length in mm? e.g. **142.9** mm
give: **22.0** mm
